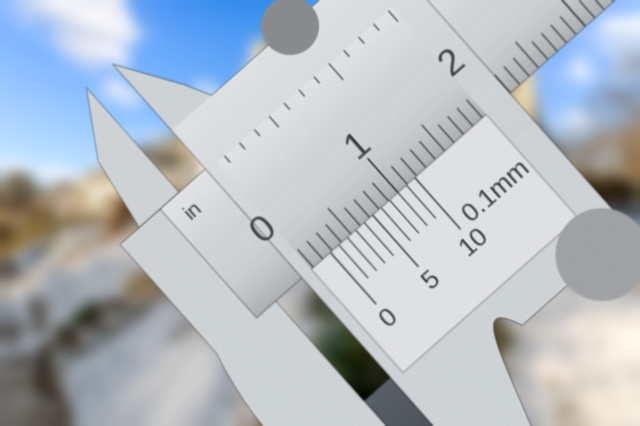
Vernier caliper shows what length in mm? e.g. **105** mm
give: **2.8** mm
